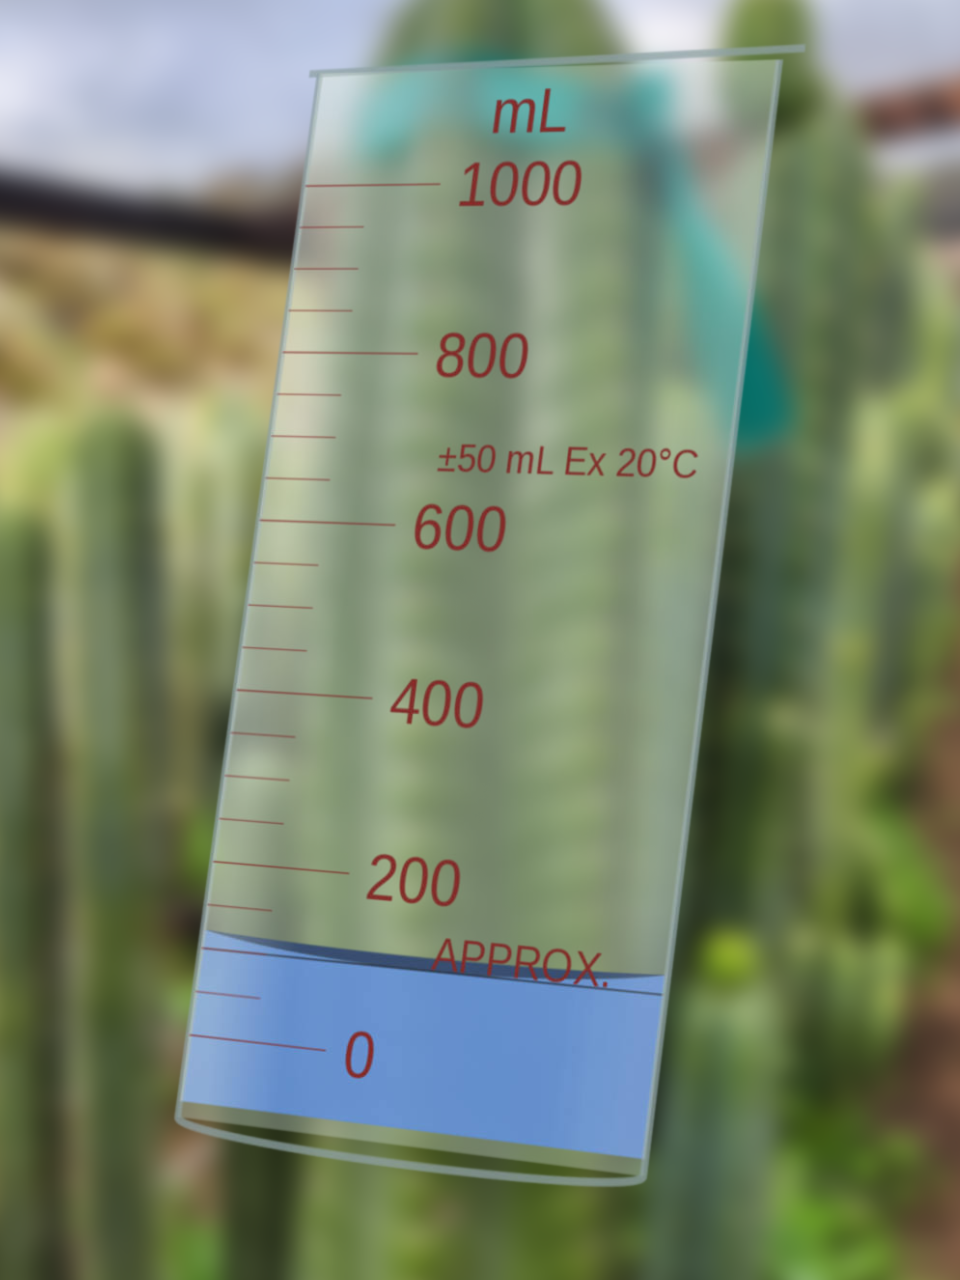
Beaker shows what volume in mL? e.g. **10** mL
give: **100** mL
